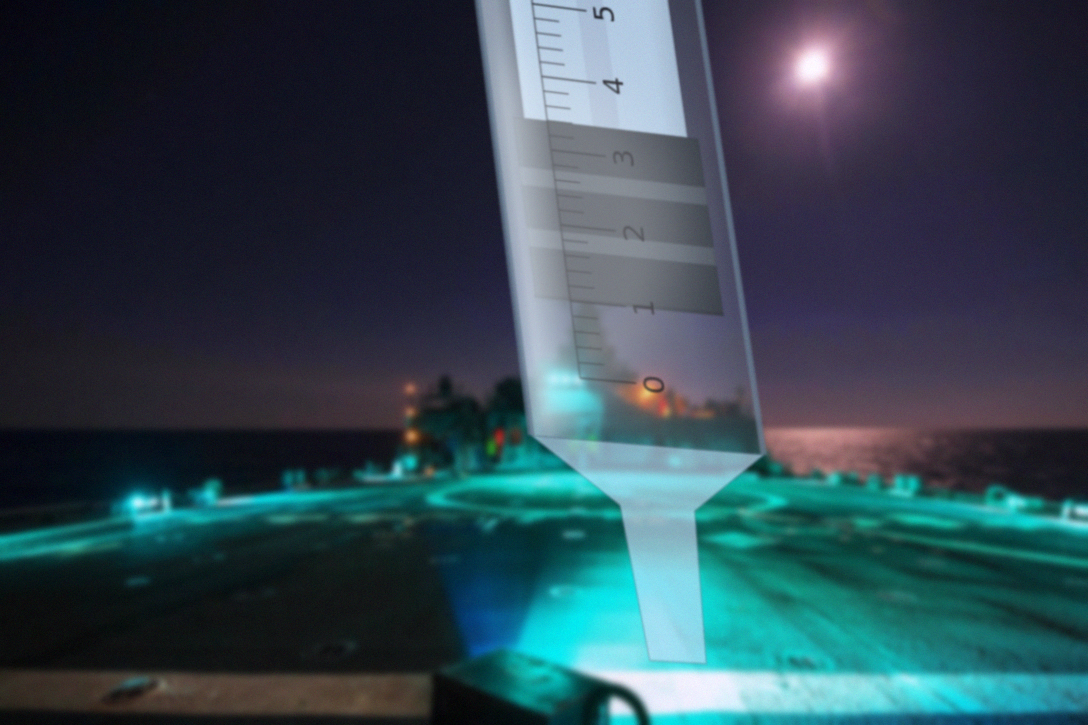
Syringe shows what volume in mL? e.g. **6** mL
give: **1** mL
